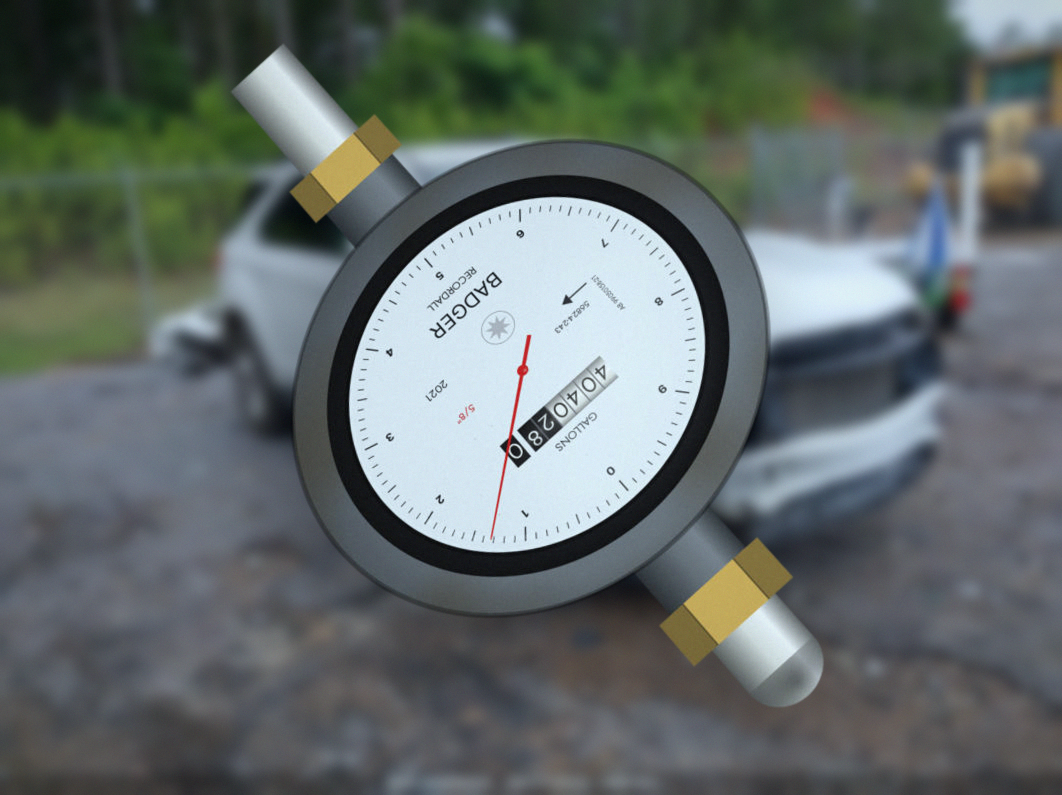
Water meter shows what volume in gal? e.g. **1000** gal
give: **4040281.3** gal
